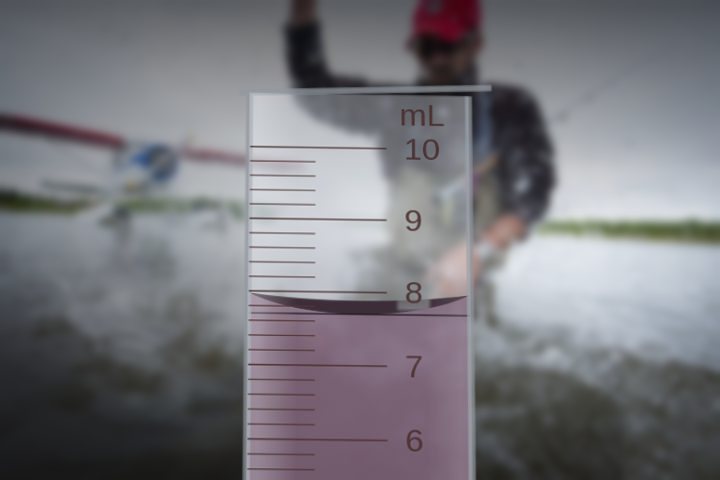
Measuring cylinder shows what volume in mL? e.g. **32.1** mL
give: **7.7** mL
